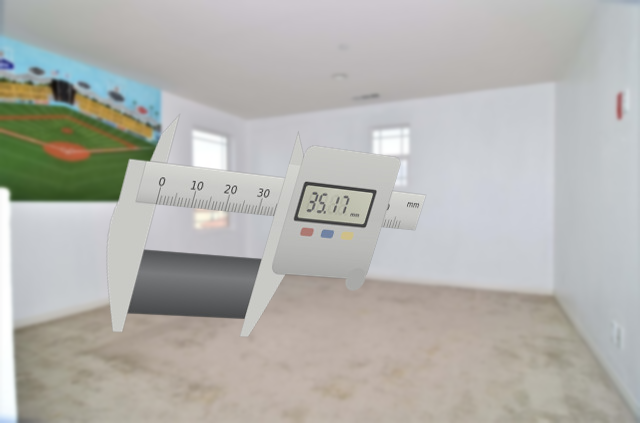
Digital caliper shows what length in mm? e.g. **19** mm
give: **35.17** mm
